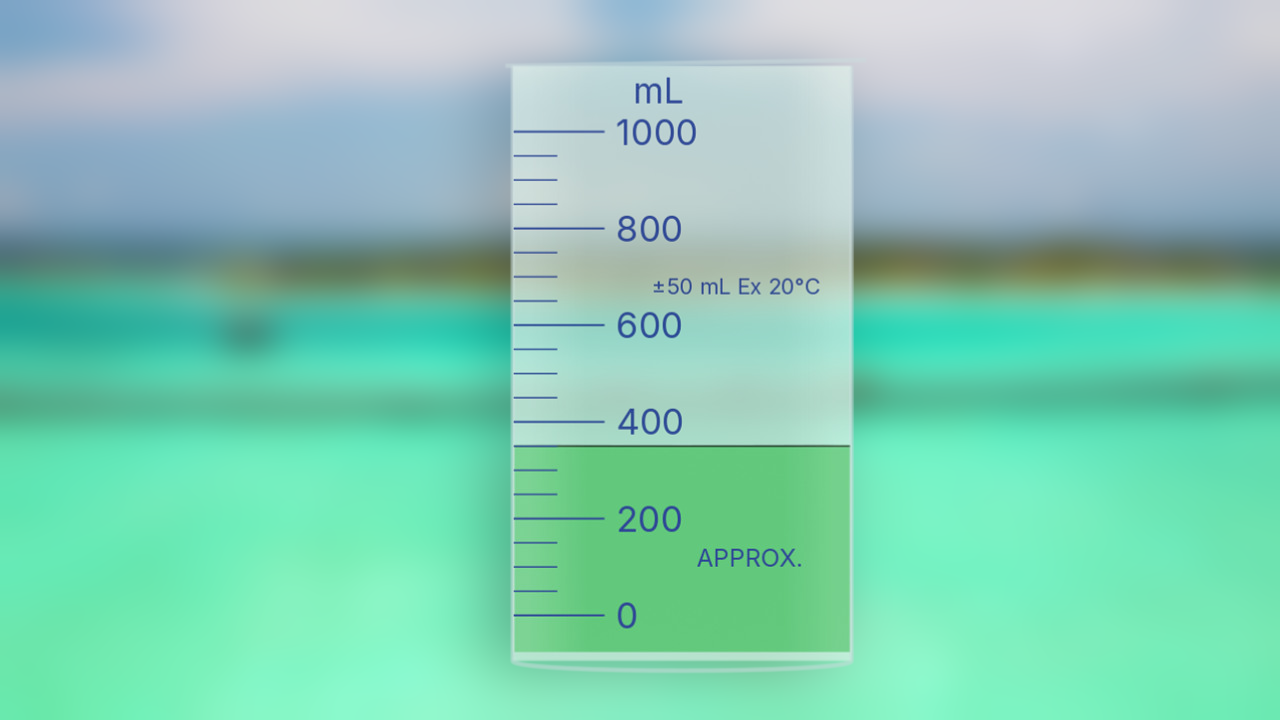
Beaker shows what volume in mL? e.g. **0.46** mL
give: **350** mL
